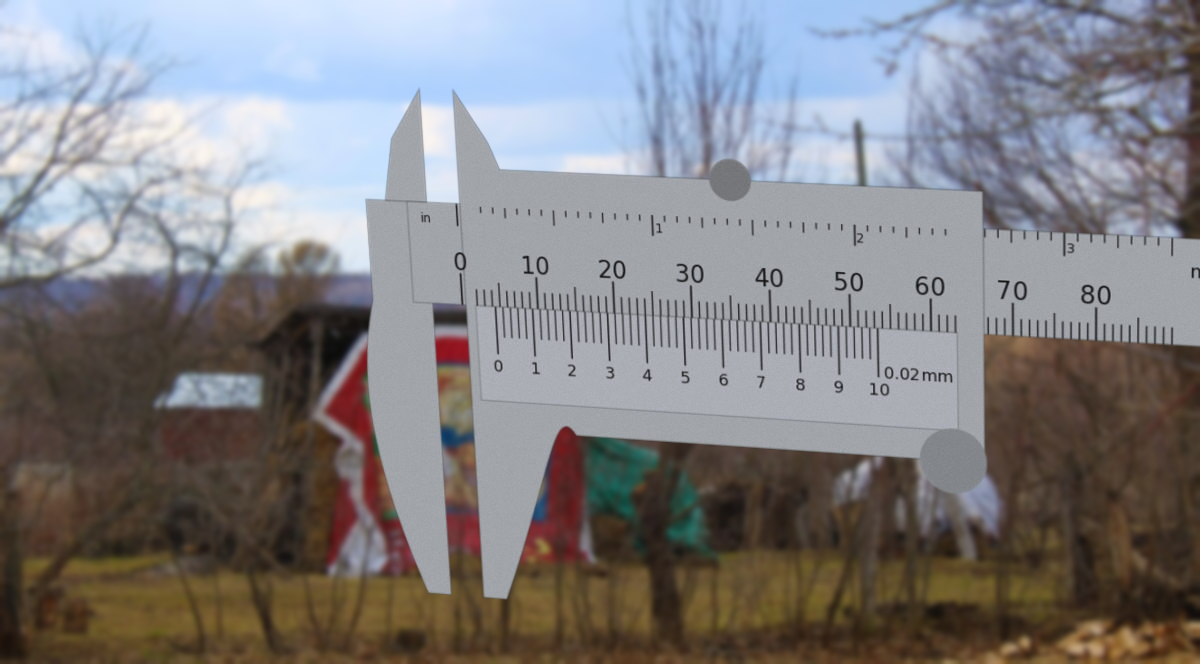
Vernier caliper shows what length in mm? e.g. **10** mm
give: **4.4** mm
